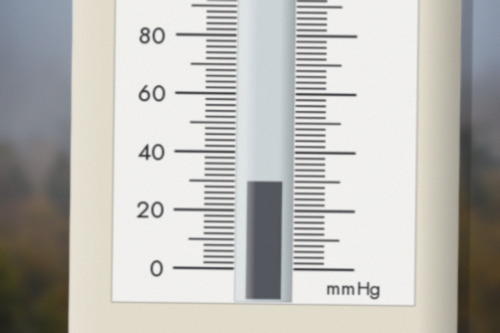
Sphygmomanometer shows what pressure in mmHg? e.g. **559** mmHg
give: **30** mmHg
